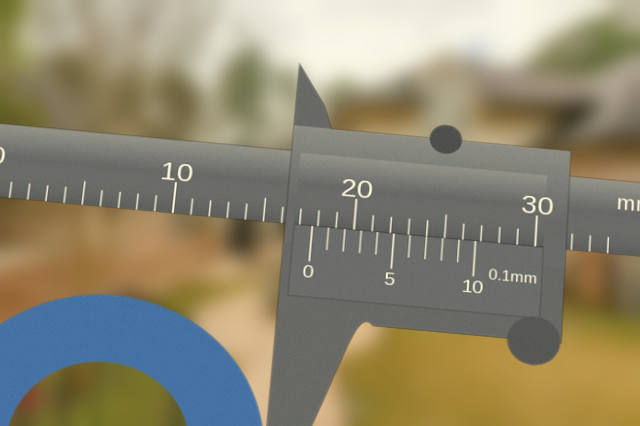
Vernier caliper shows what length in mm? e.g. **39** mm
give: **17.7** mm
